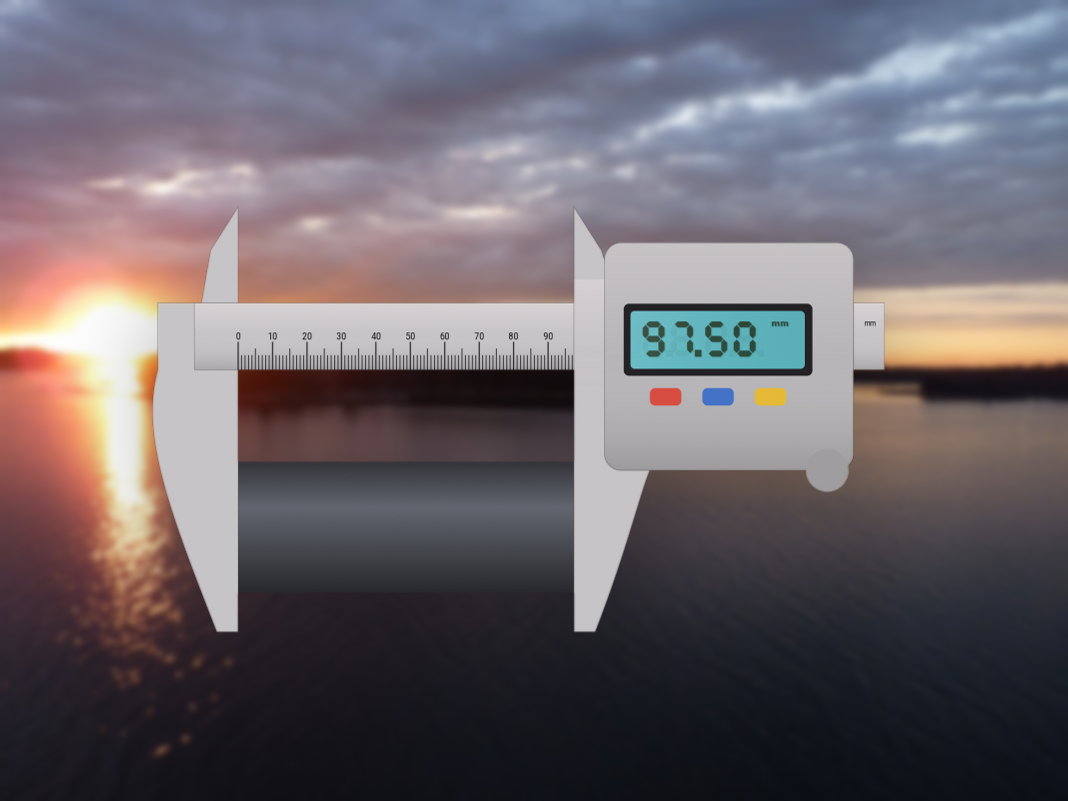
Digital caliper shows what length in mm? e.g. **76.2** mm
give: **97.50** mm
